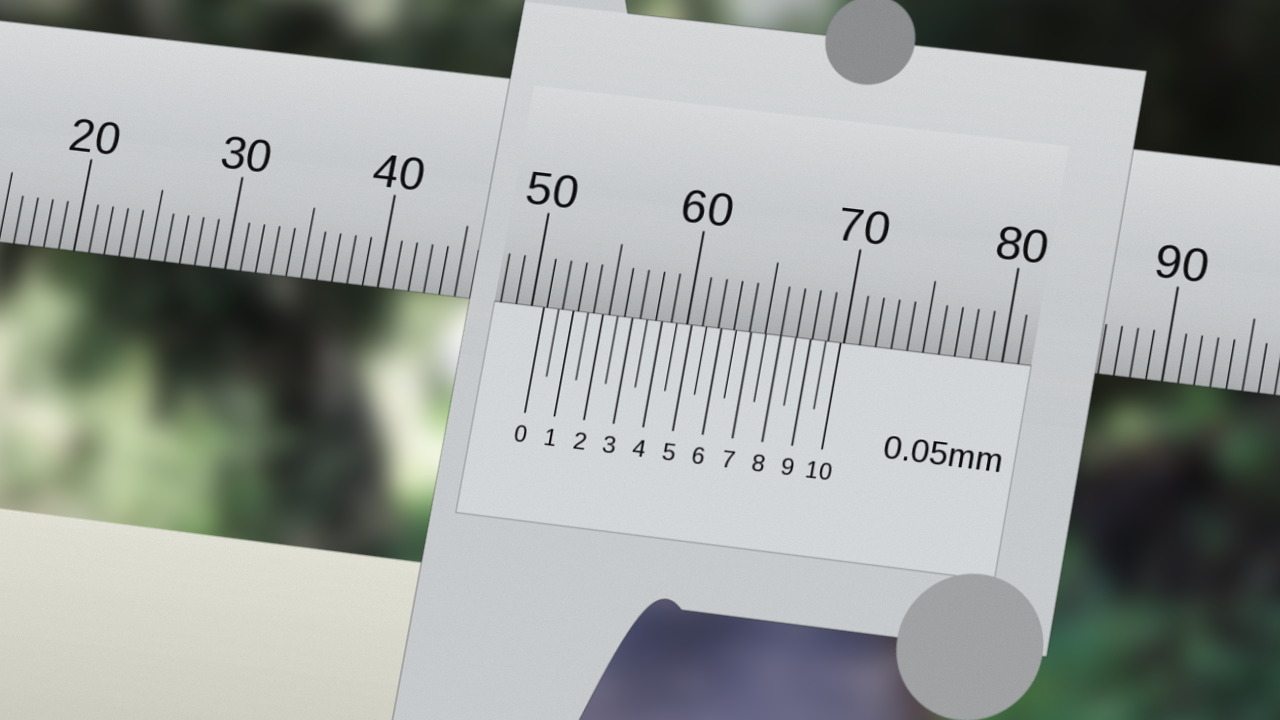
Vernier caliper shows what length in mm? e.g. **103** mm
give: **50.8** mm
